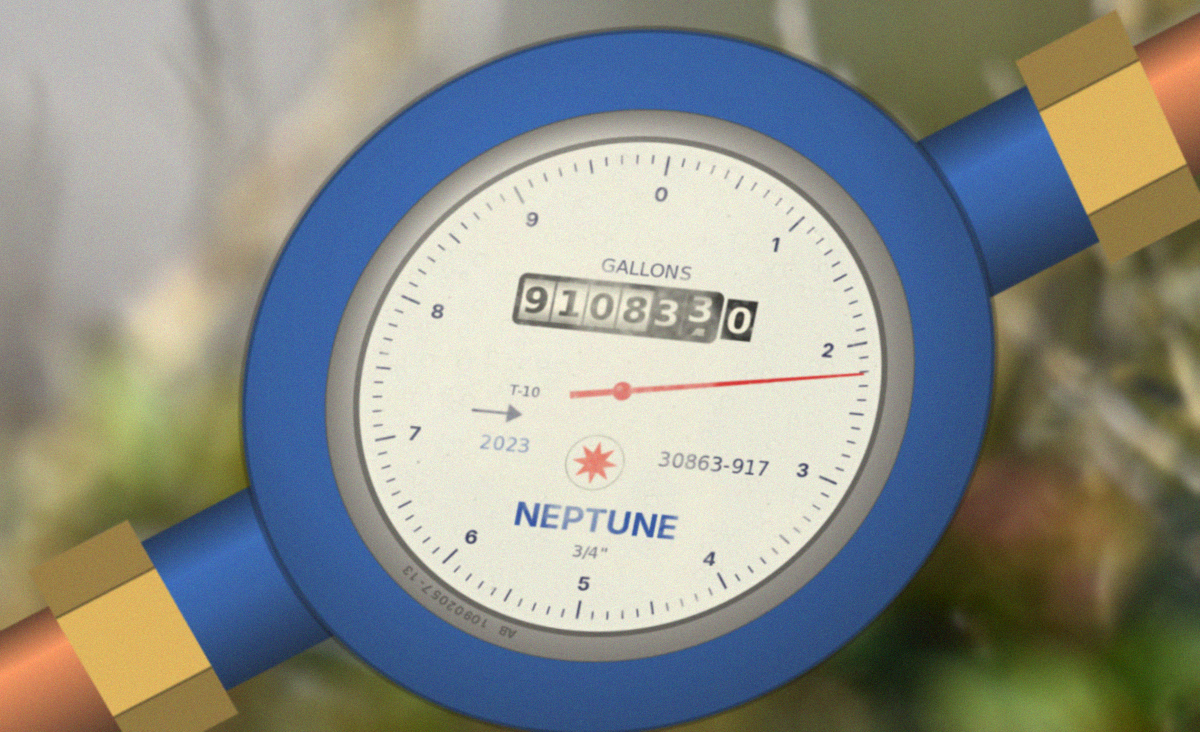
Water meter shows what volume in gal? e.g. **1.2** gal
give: **9108332.2** gal
